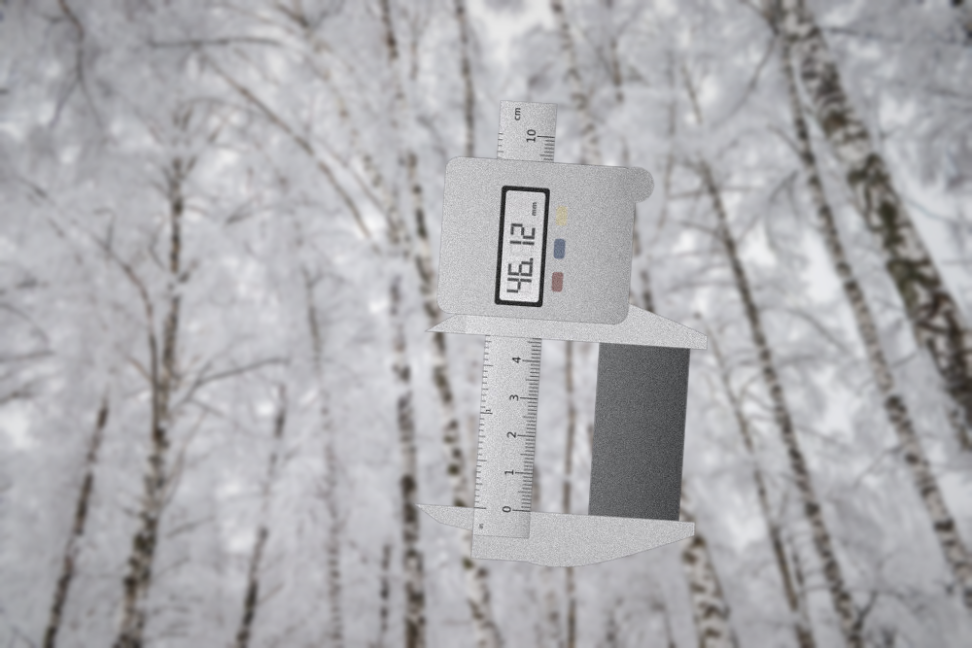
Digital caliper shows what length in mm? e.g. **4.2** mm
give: **46.12** mm
